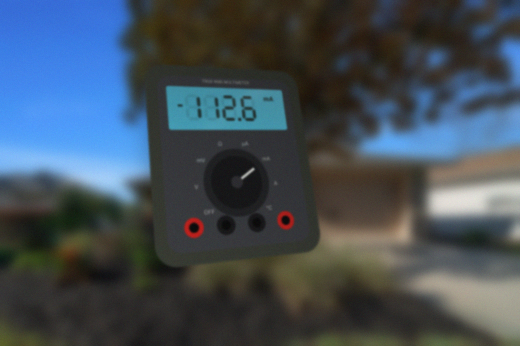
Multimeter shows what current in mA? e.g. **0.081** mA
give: **-112.6** mA
